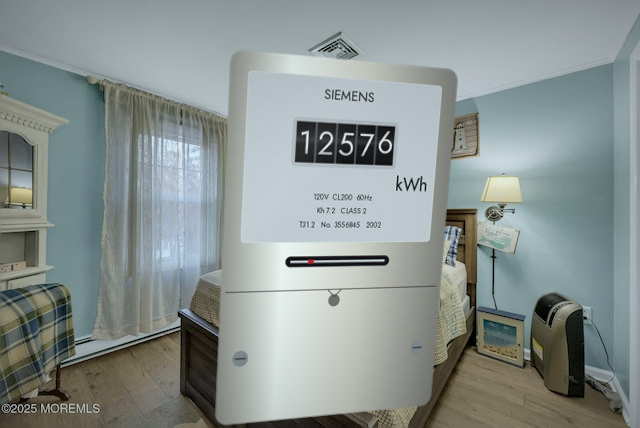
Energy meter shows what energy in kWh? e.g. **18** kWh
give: **12576** kWh
